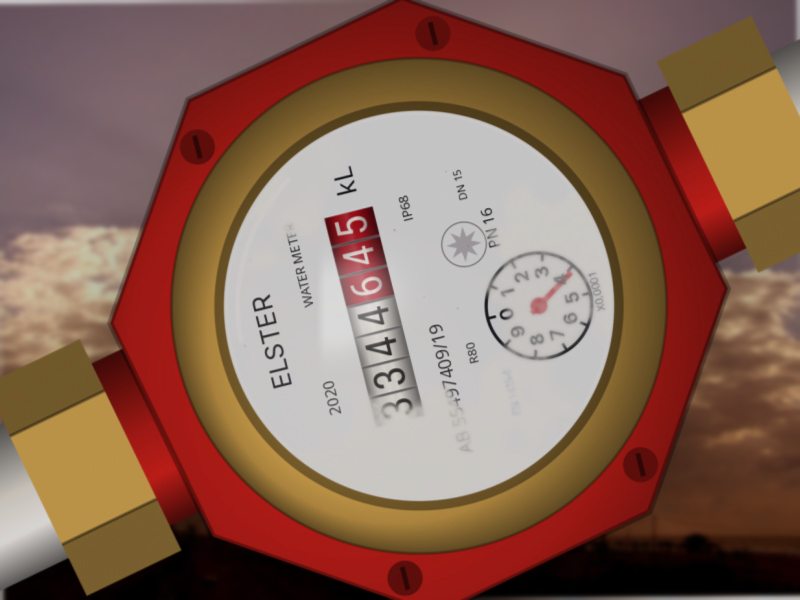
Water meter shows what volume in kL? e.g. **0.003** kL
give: **3344.6454** kL
